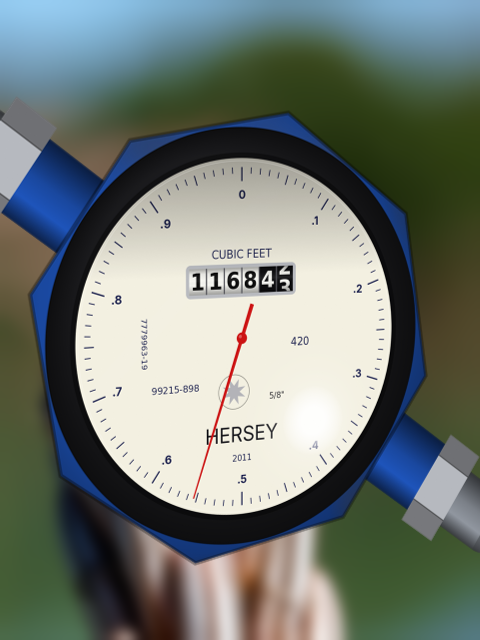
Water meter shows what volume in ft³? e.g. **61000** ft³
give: **116842.55** ft³
